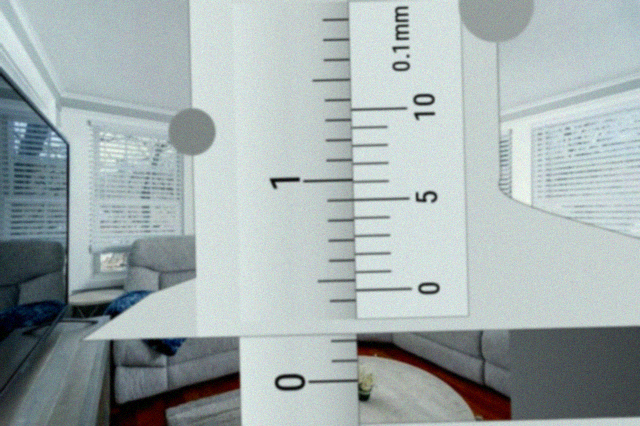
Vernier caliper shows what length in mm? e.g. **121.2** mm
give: **4.5** mm
